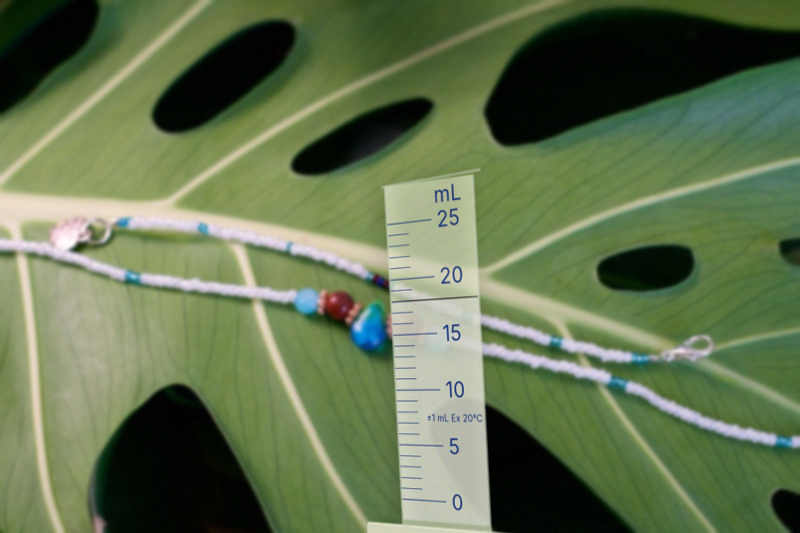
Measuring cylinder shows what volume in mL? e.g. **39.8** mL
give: **18** mL
